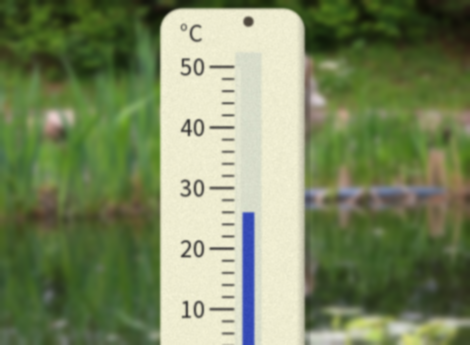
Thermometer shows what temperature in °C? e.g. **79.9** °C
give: **26** °C
